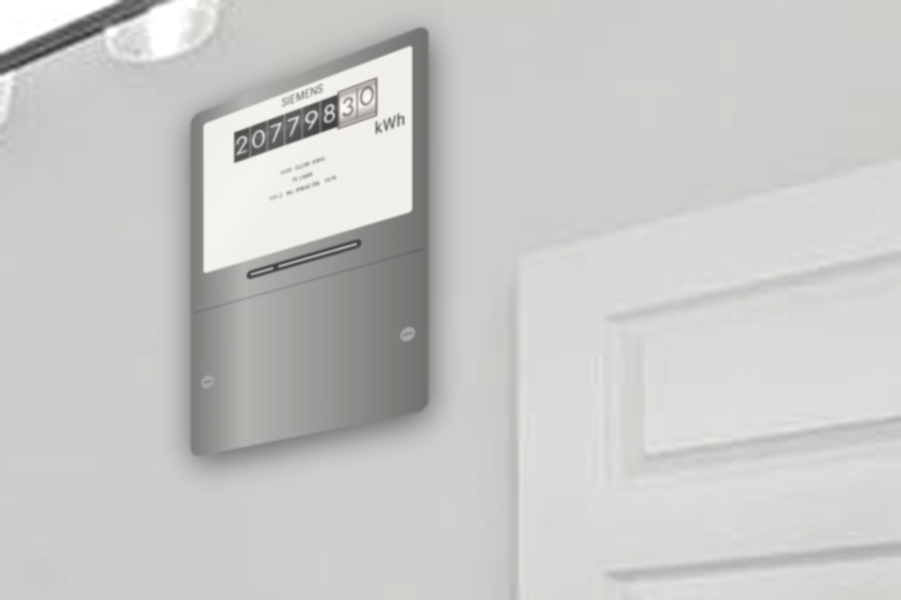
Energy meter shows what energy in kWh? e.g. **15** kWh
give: **207798.30** kWh
